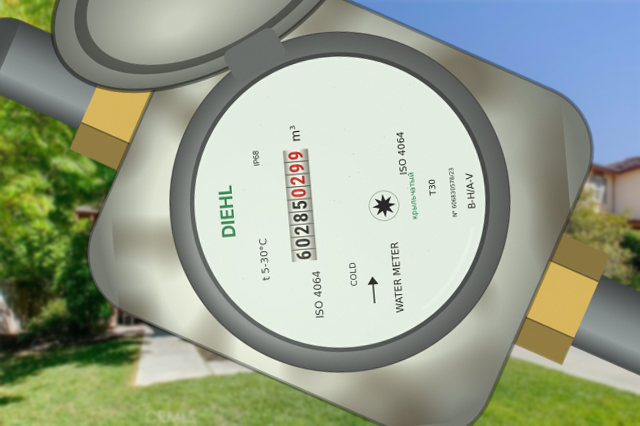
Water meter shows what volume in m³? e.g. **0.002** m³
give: **60285.0299** m³
